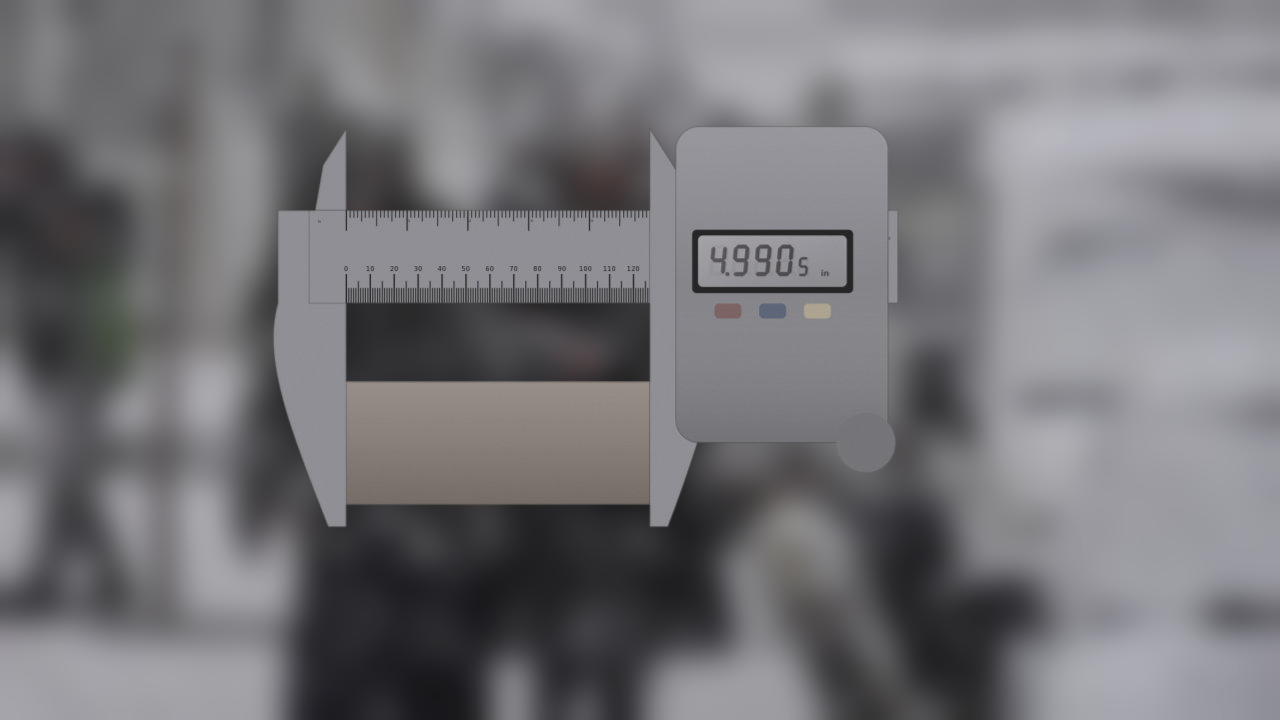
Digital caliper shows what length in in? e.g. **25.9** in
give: **4.9905** in
